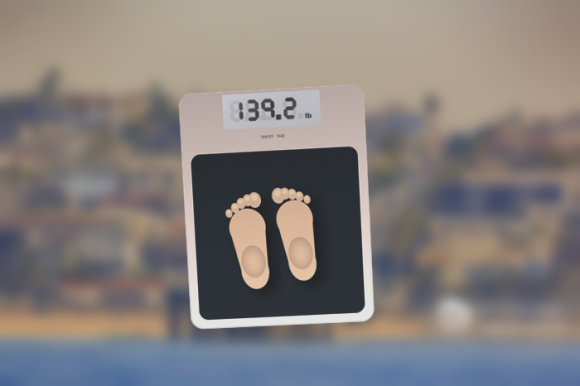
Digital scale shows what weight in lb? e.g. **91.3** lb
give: **139.2** lb
